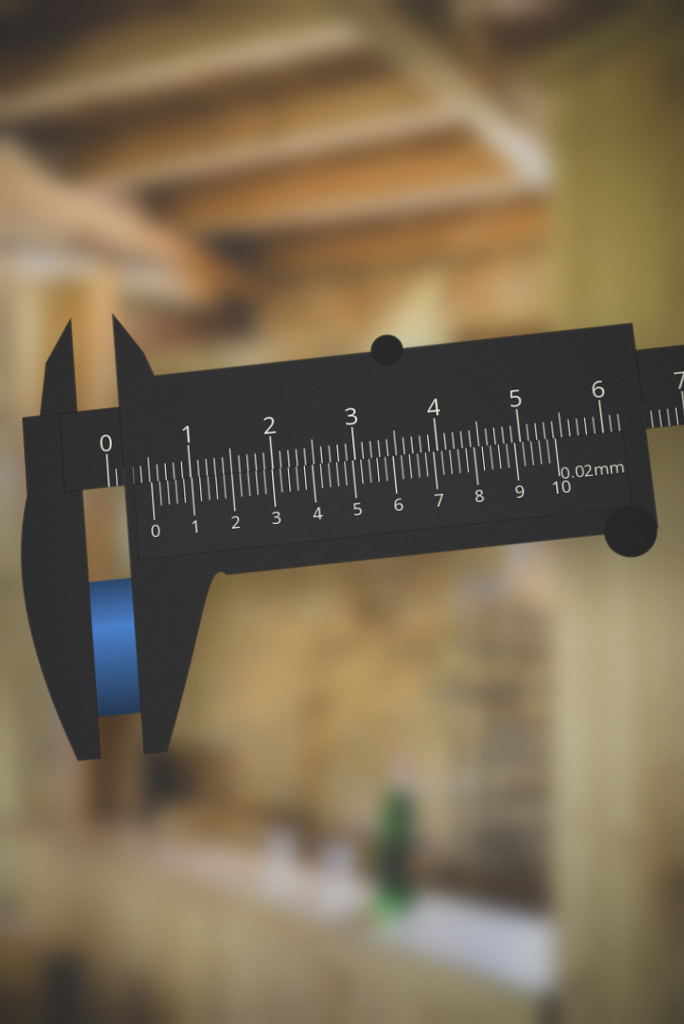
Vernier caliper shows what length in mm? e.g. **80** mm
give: **5.2** mm
